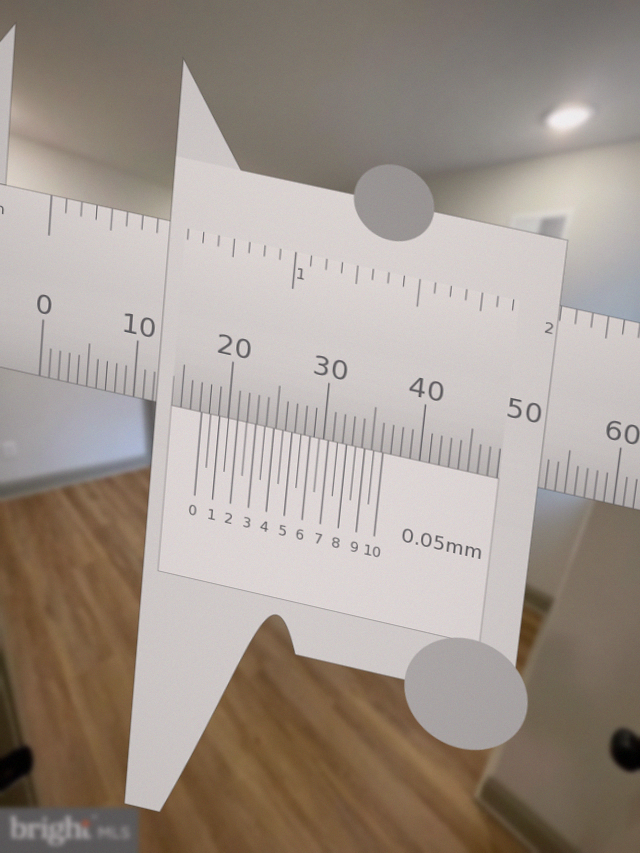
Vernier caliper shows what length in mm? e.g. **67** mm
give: **17.2** mm
